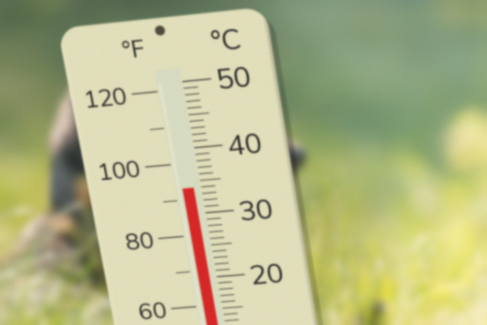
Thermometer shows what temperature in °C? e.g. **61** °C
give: **34** °C
